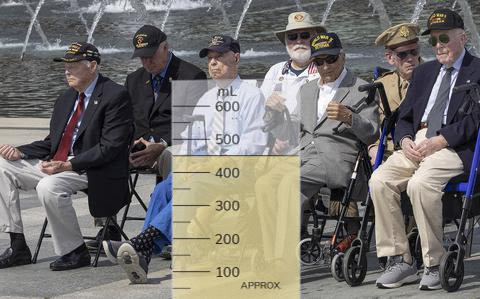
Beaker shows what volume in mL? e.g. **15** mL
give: **450** mL
